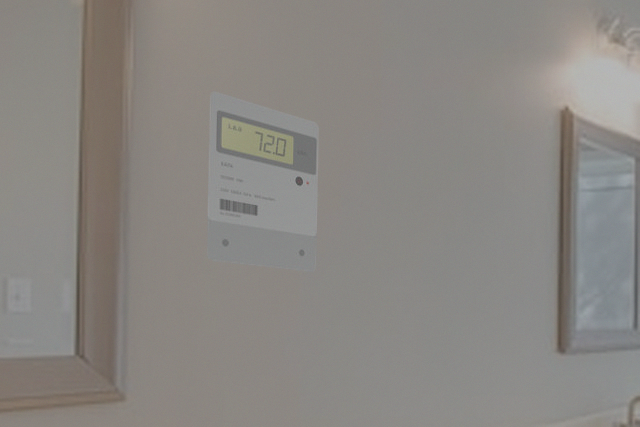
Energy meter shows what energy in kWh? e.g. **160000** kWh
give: **72.0** kWh
